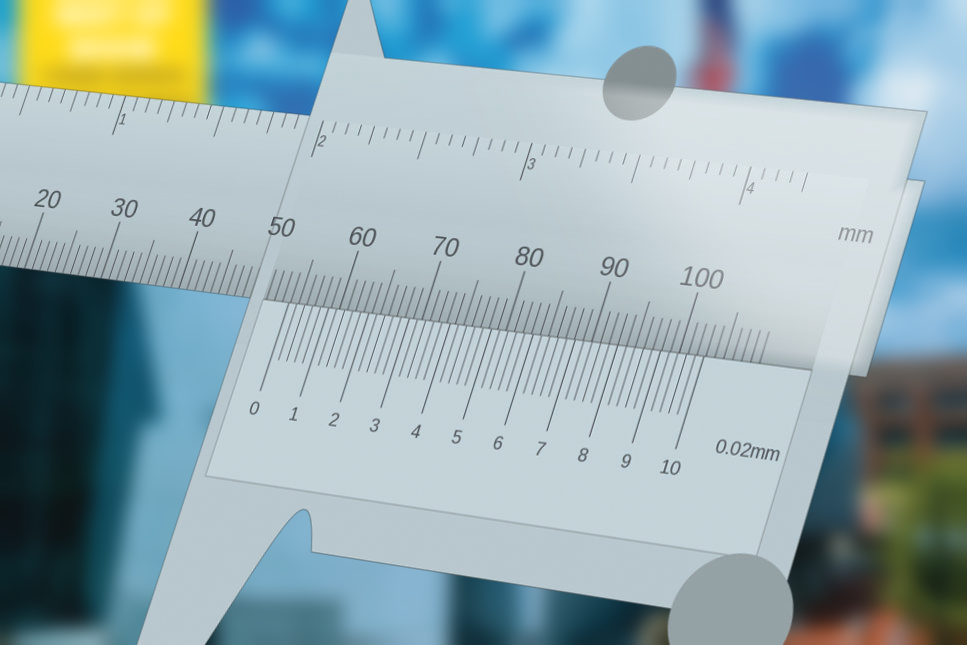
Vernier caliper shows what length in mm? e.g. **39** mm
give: **53.8** mm
